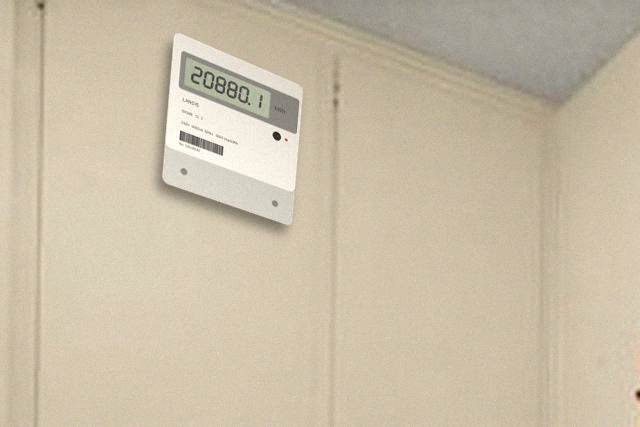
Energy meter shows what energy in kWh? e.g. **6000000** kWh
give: **20880.1** kWh
